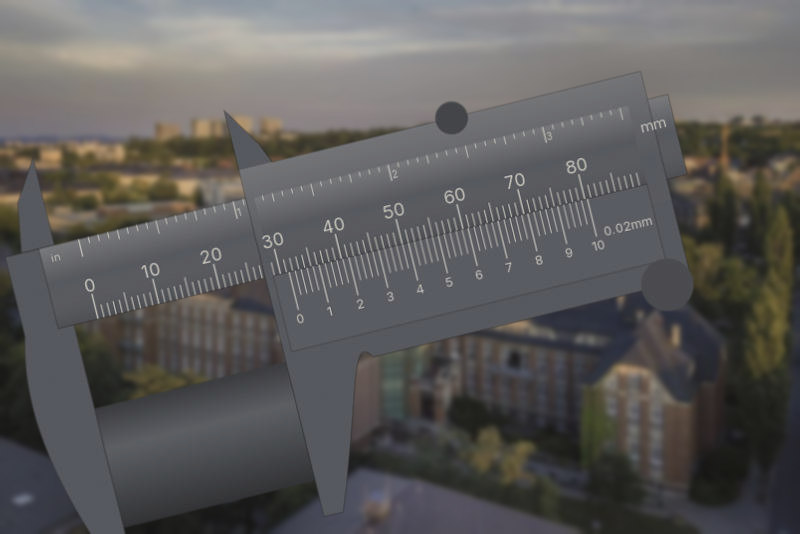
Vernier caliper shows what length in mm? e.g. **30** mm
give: **31.4** mm
